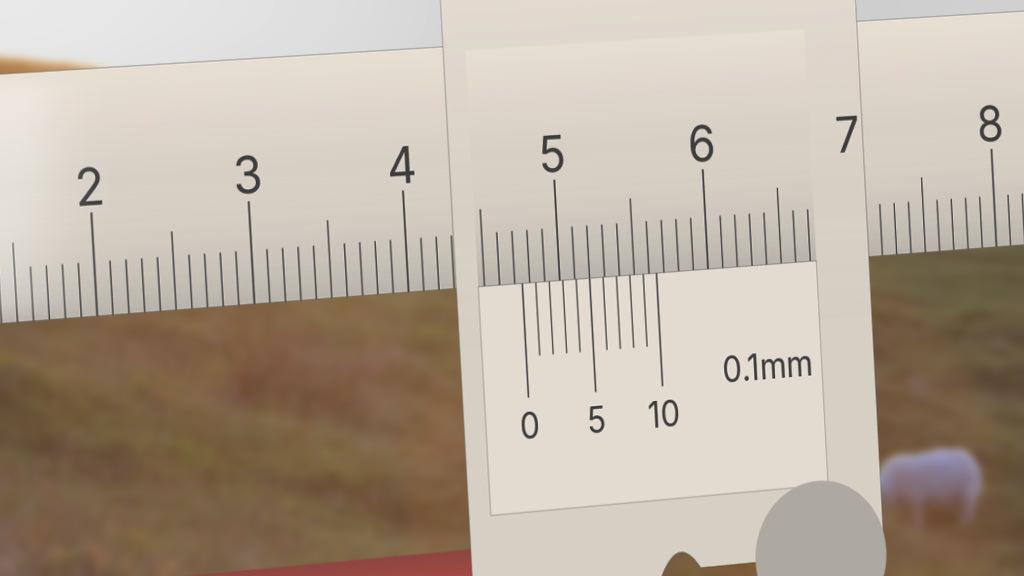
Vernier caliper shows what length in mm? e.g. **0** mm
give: **47.5** mm
